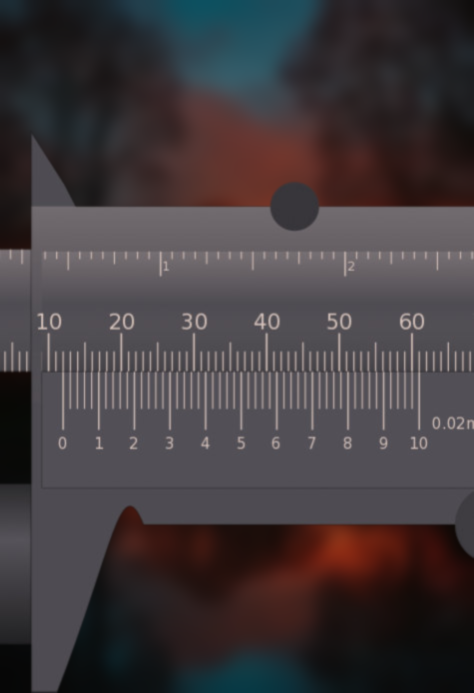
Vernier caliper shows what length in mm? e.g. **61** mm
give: **12.0** mm
